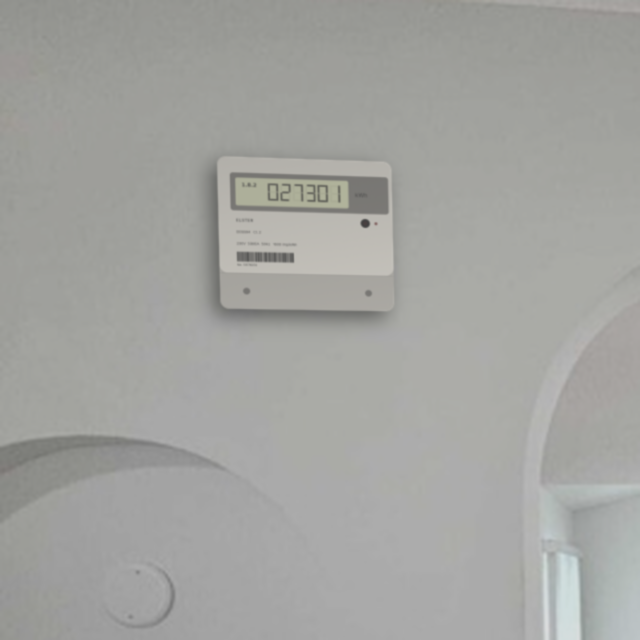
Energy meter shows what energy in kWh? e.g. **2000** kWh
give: **27301** kWh
